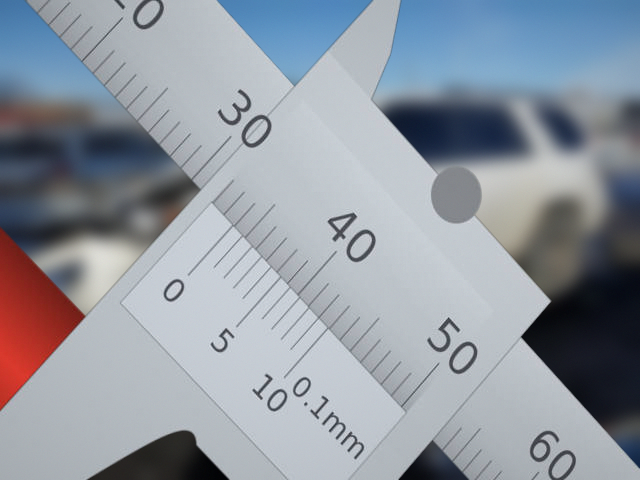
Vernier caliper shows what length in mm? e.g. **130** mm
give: **33.9** mm
